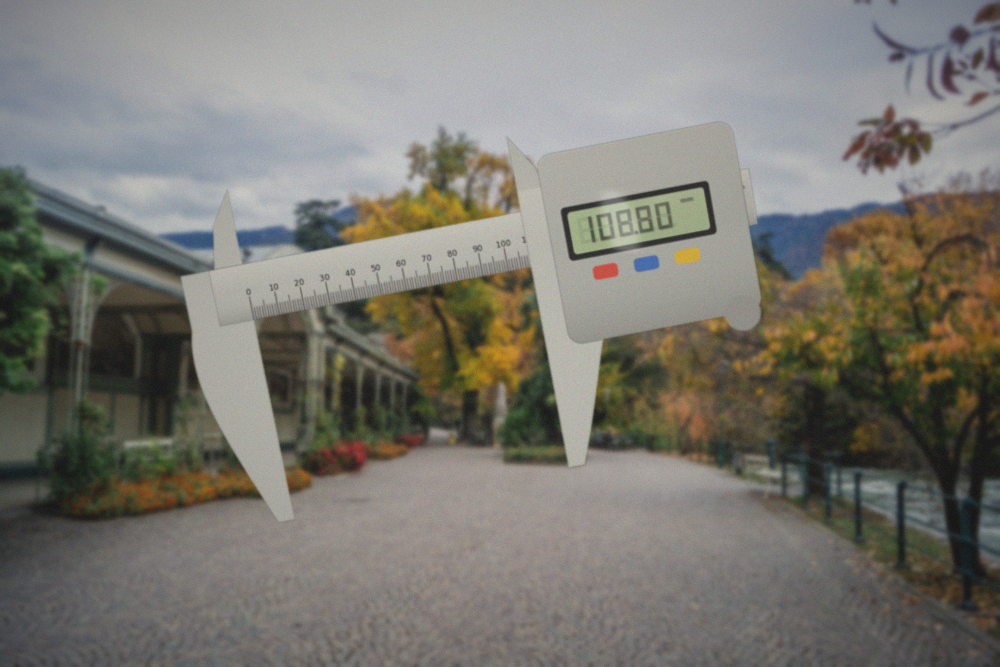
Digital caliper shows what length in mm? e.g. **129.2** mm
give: **108.80** mm
